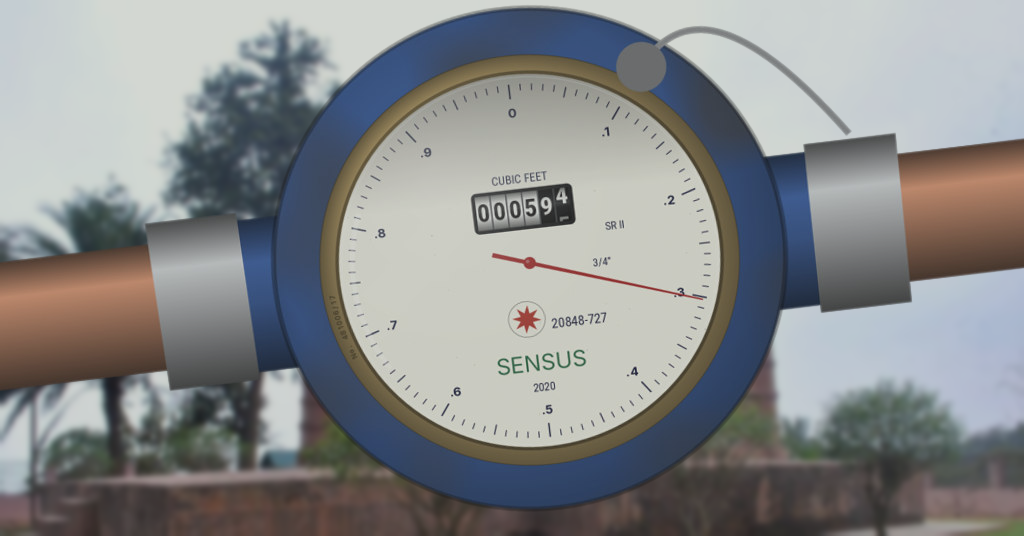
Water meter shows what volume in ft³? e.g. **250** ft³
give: **594.30** ft³
